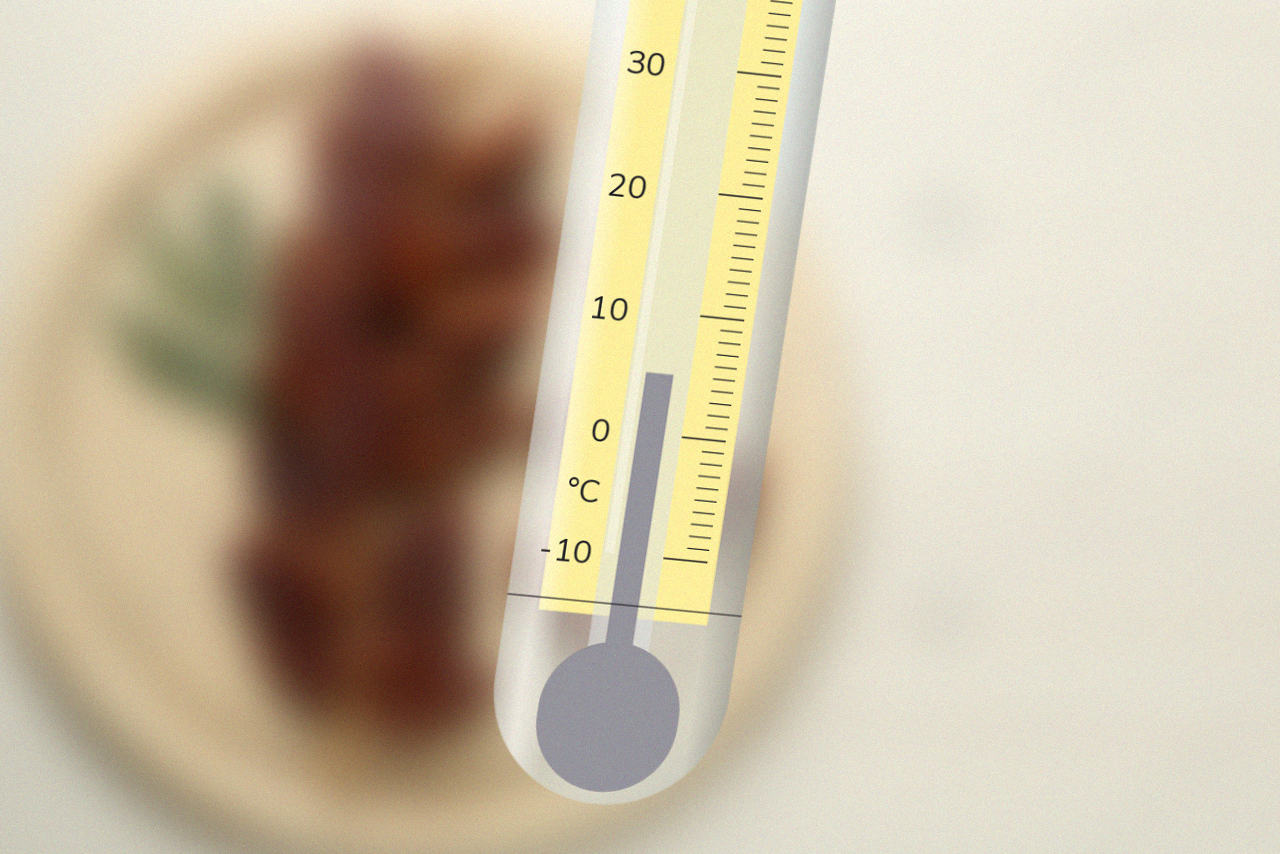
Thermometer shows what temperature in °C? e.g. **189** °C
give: **5** °C
